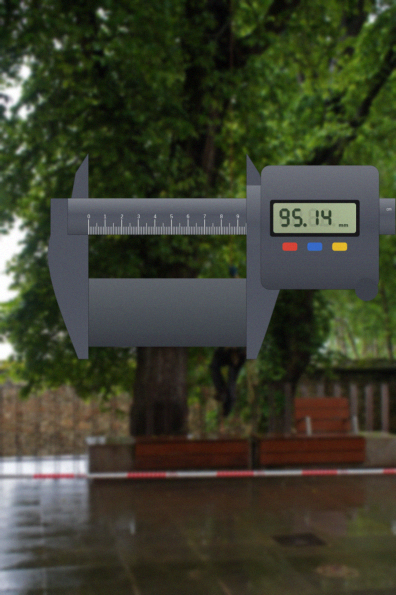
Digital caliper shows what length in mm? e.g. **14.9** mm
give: **95.14** mm
